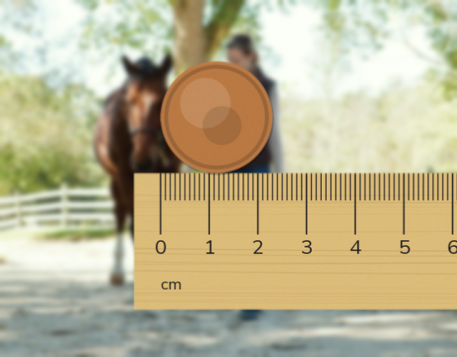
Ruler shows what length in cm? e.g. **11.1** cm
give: **2.3** cm
